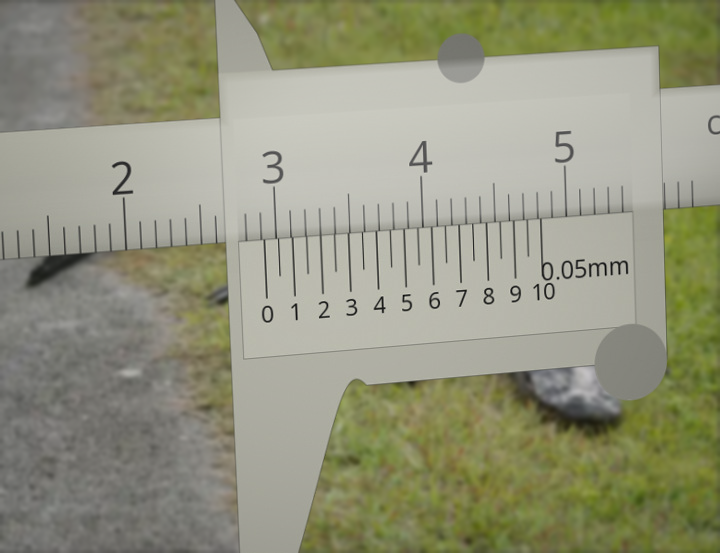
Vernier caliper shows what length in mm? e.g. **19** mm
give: **29.2** mm
